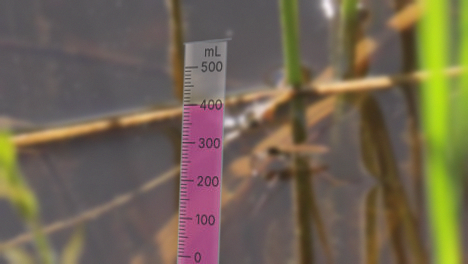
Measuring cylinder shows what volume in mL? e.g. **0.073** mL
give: **400** mL
